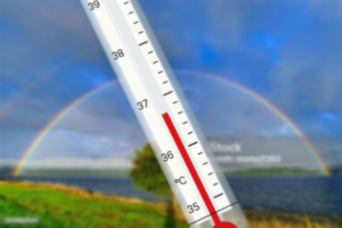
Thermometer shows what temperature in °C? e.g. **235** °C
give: **36.7** °C
